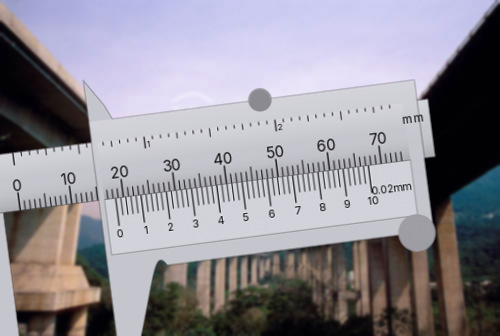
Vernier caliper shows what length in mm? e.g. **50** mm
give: **18.5** mm
